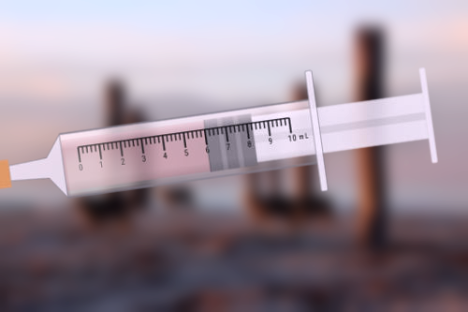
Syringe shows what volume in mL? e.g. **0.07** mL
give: **6** mL
